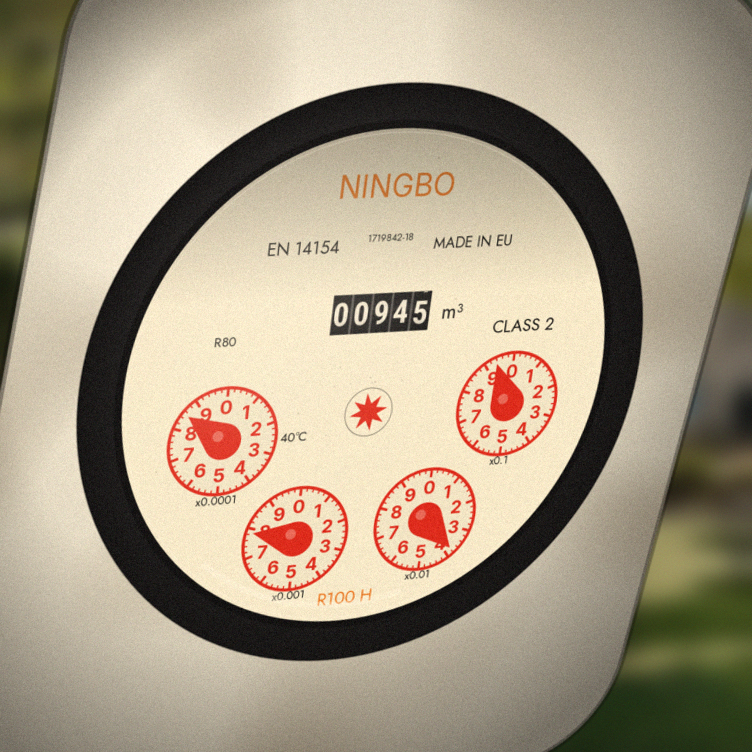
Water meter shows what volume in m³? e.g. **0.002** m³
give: **944.9378** m³
